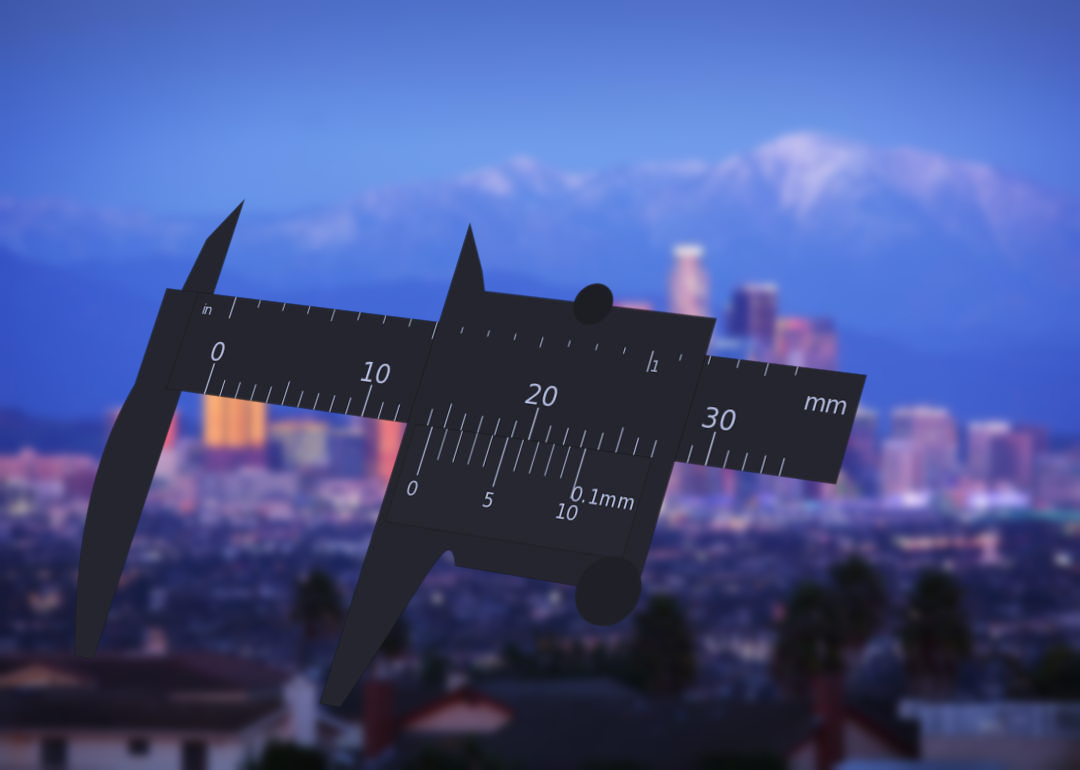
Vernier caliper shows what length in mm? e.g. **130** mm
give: **14.3** mm
